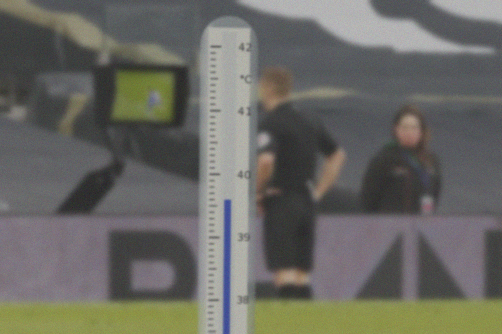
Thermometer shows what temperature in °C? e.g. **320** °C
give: **39.6** °C
